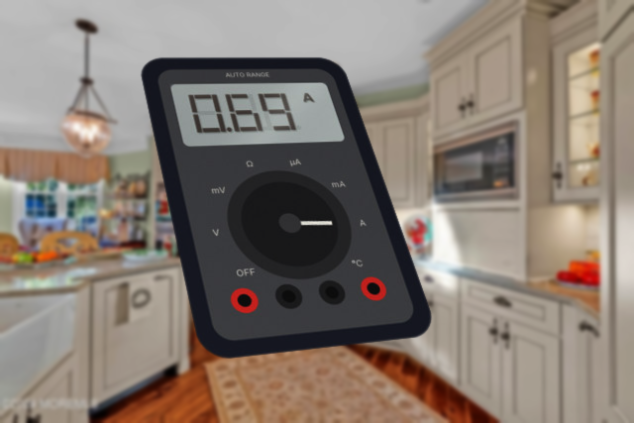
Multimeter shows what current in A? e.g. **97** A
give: **0.69** A
